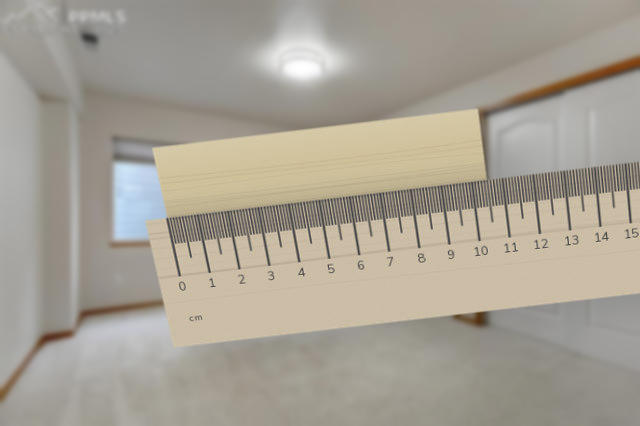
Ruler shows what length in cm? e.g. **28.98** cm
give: **10.5** cm
